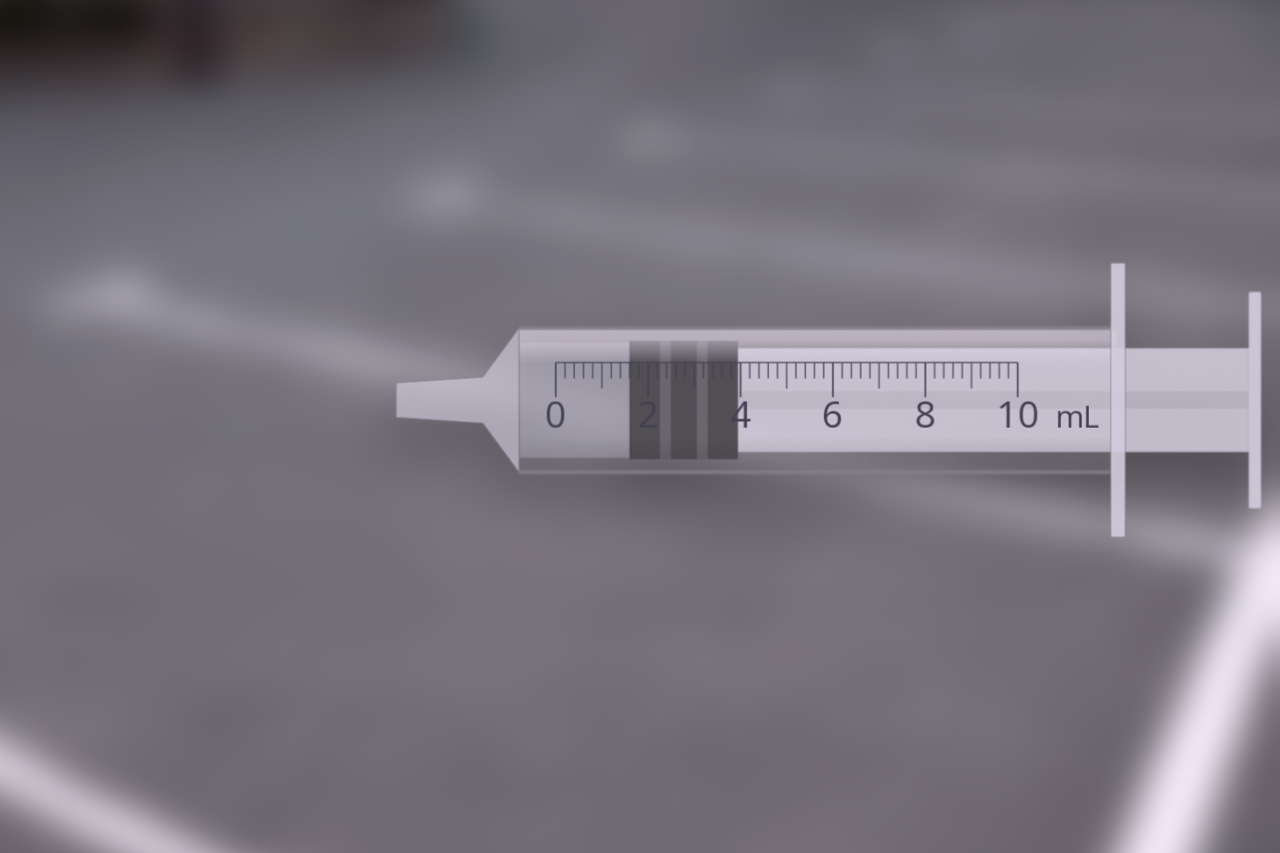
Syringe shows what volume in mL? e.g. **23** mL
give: **1.6** mL
